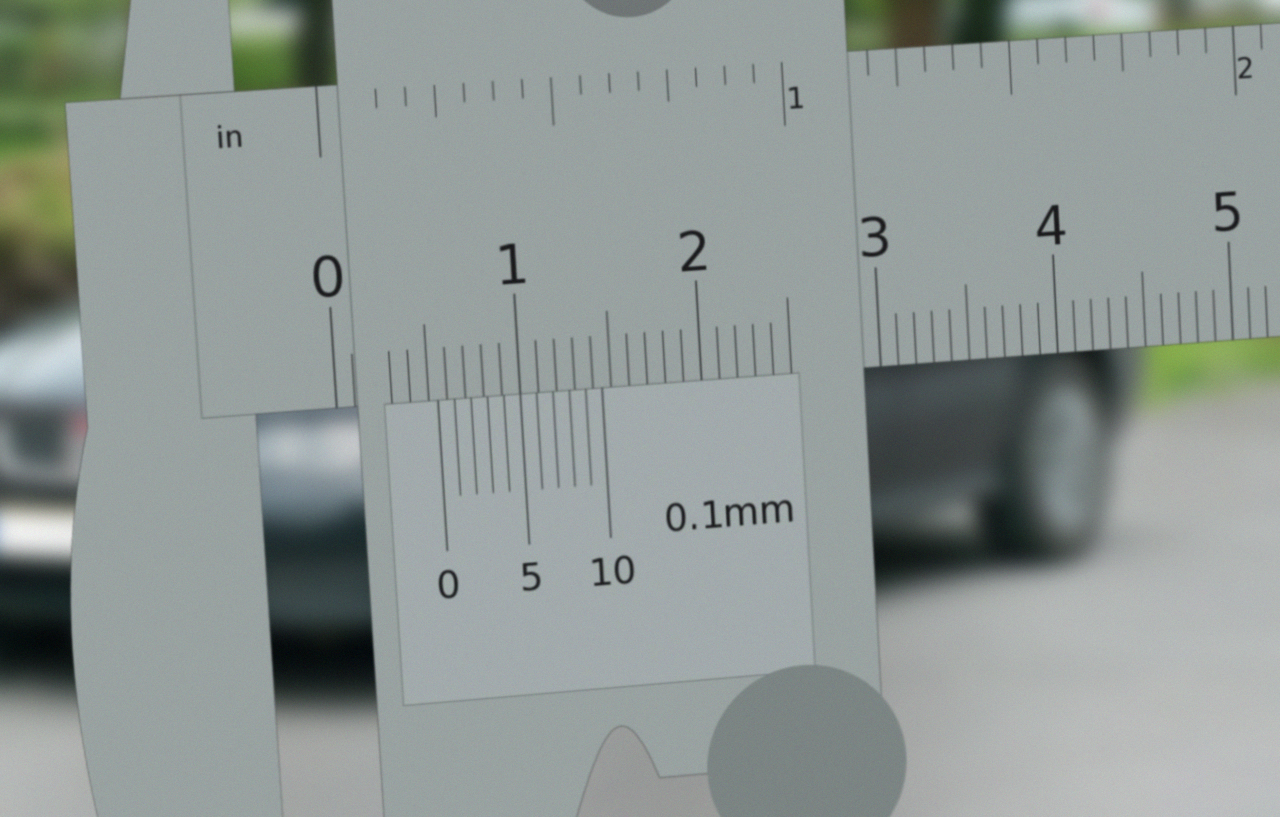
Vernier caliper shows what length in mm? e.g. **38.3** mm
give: **5.5** mm
